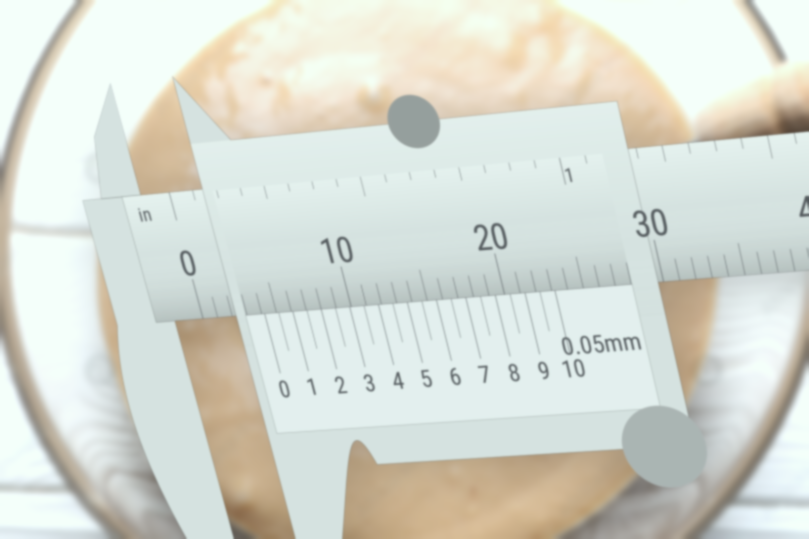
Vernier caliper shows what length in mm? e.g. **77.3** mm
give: **4.2** mm
